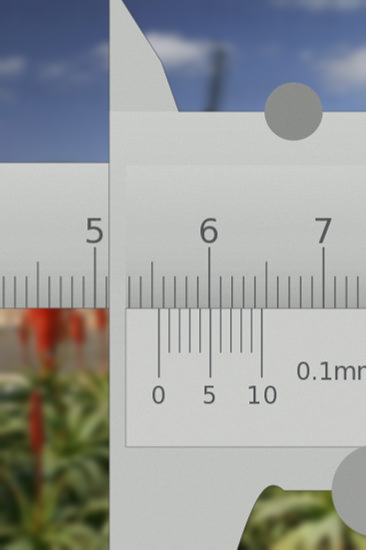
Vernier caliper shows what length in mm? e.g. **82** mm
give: **55.6** mm
